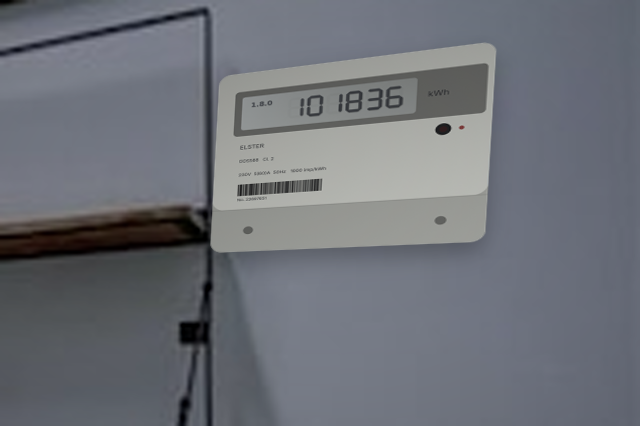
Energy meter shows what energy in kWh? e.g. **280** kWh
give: **101836** kWh
